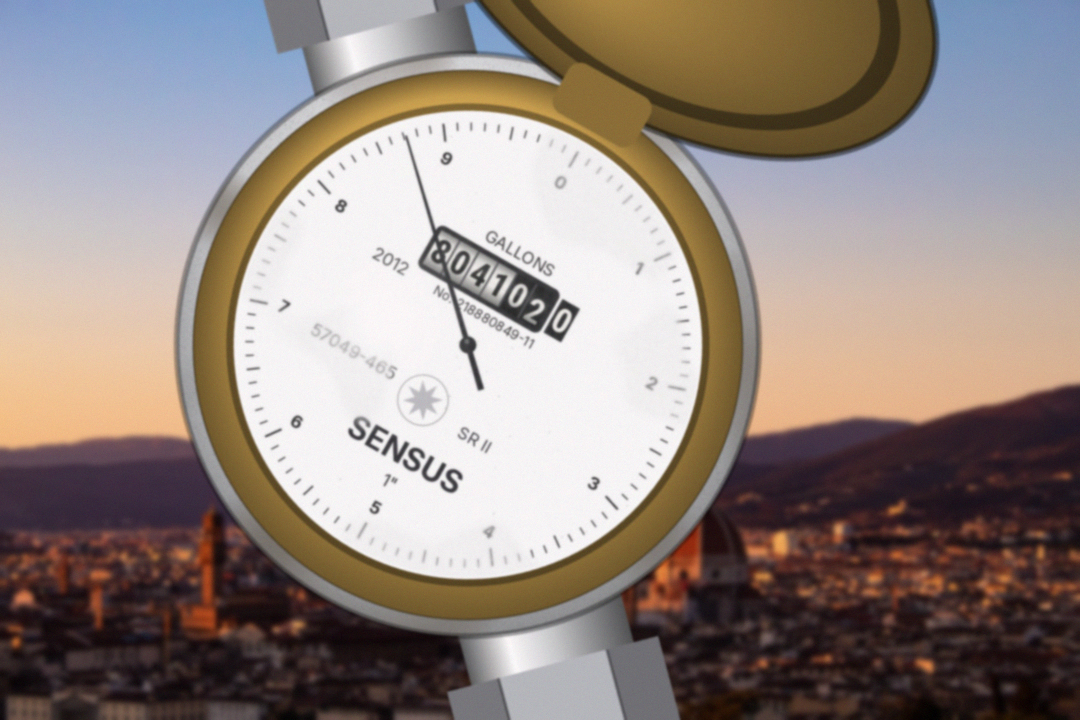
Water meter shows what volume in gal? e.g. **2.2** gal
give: **8041018.7** gal
